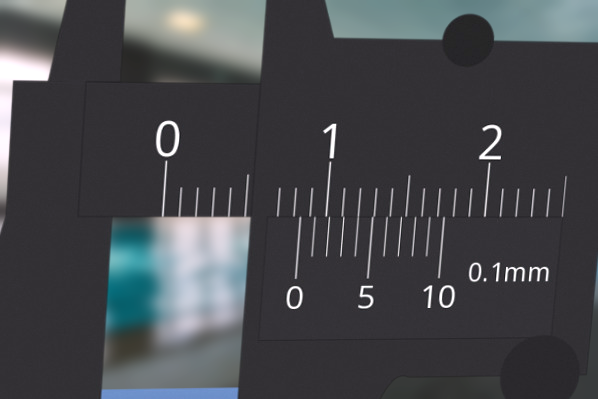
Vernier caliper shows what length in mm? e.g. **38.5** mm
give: **8.4** mm
